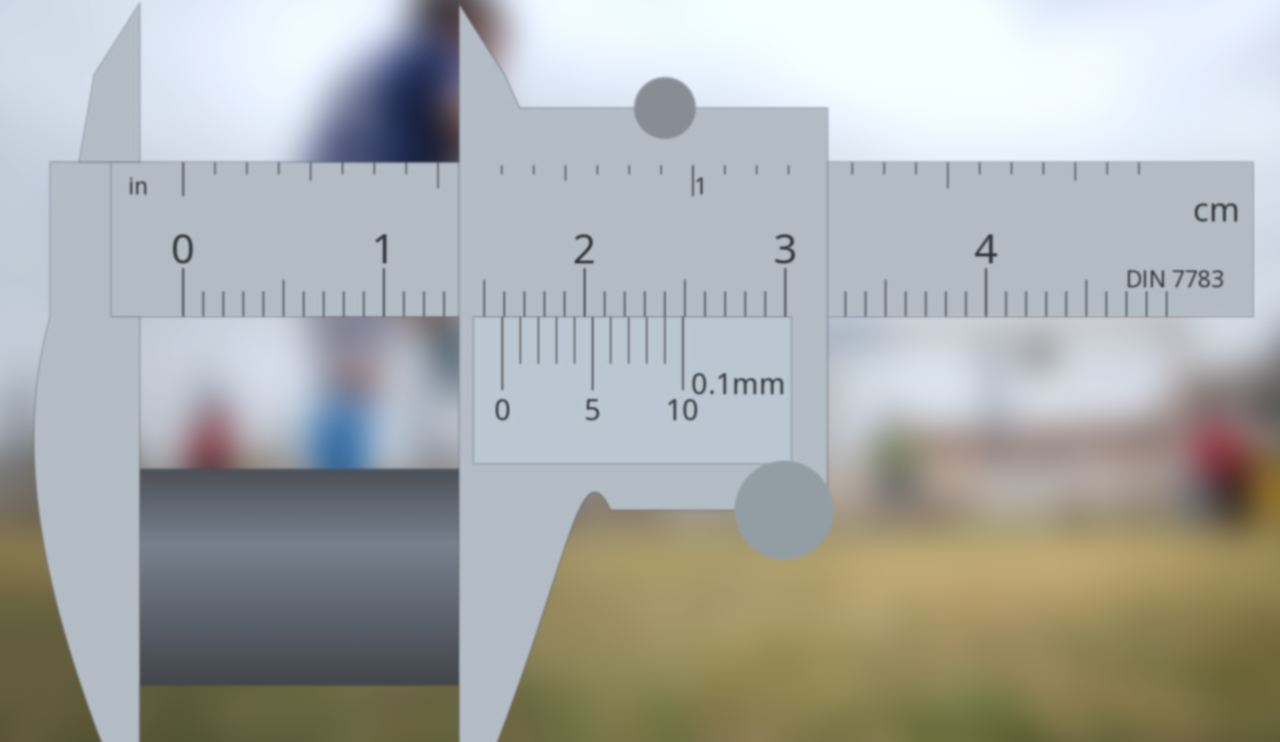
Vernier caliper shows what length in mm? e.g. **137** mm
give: **15.9** mm
